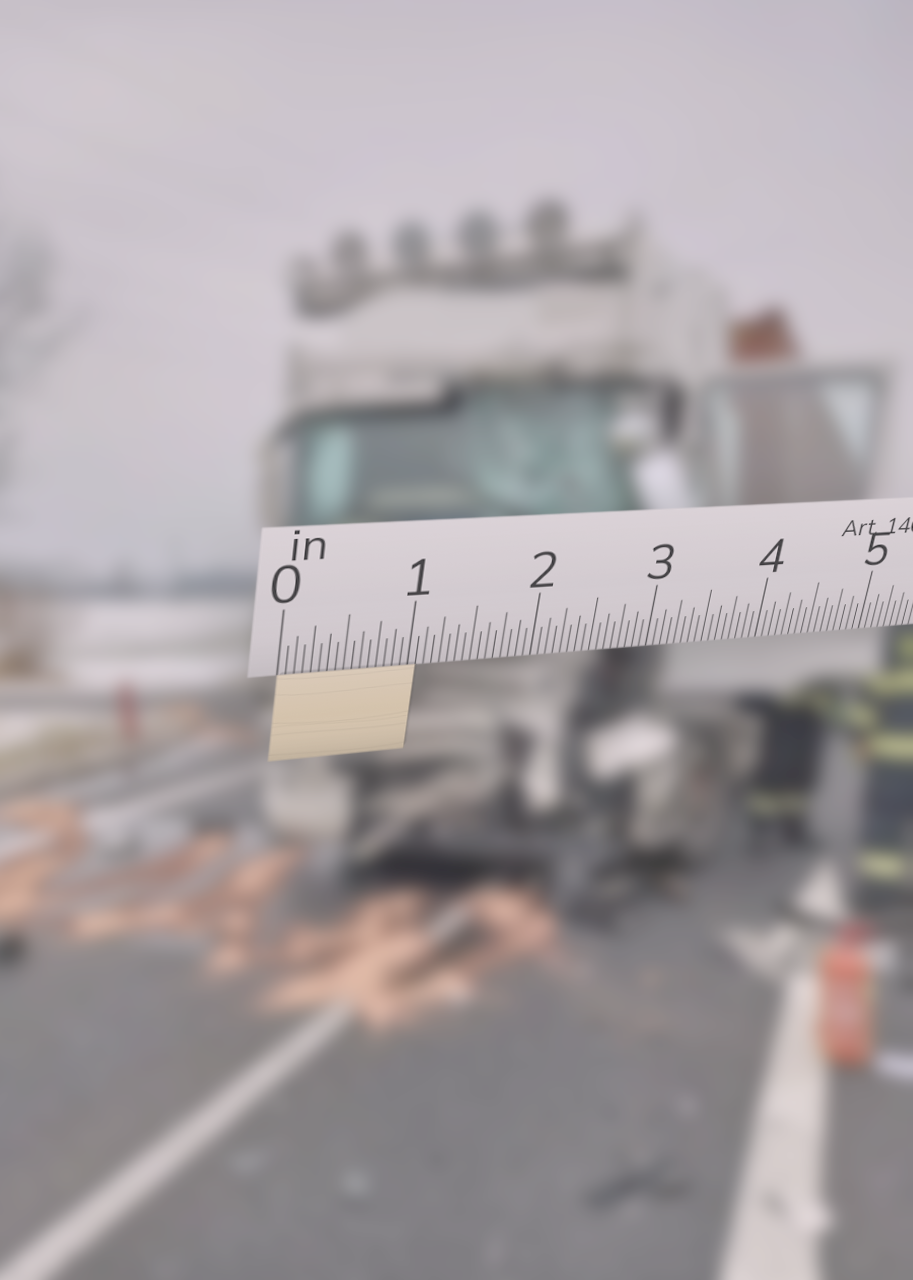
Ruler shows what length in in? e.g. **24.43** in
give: **1.0625** in
